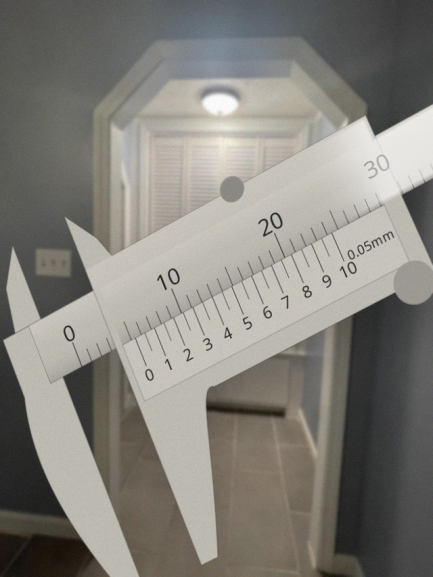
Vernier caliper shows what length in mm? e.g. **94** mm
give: **5.4** mm
